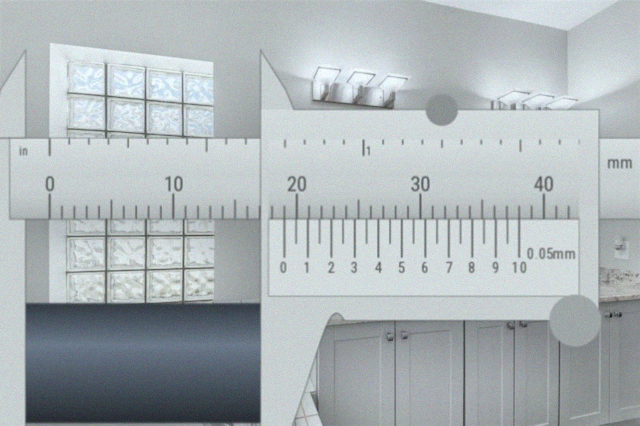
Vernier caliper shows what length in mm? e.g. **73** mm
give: **19.0** mm
